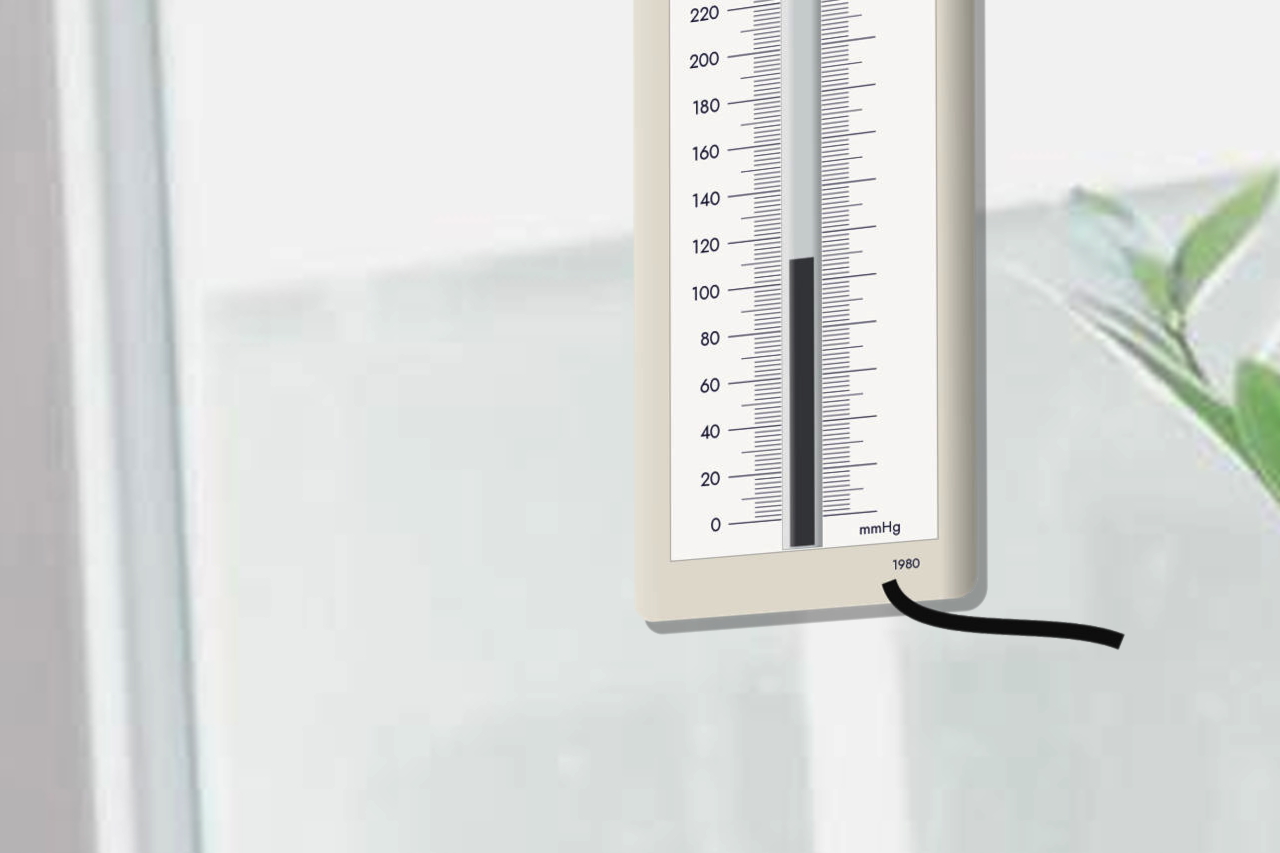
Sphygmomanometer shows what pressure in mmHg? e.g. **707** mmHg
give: **110** mmHg
